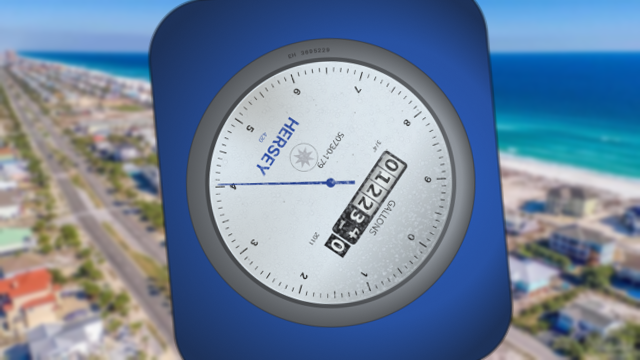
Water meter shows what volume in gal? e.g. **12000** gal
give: **122344.0** gal
